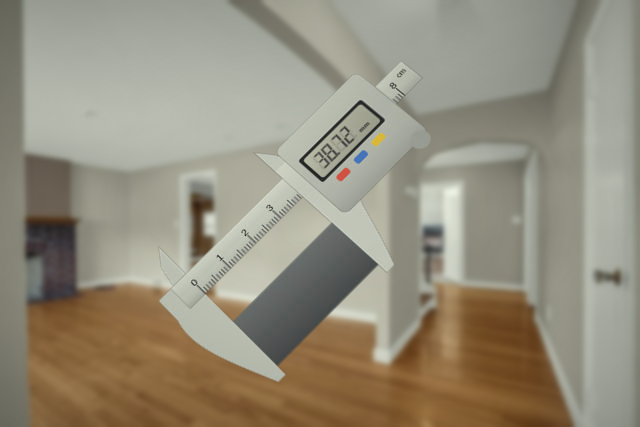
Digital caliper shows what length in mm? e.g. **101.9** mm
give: **38.72** mm
